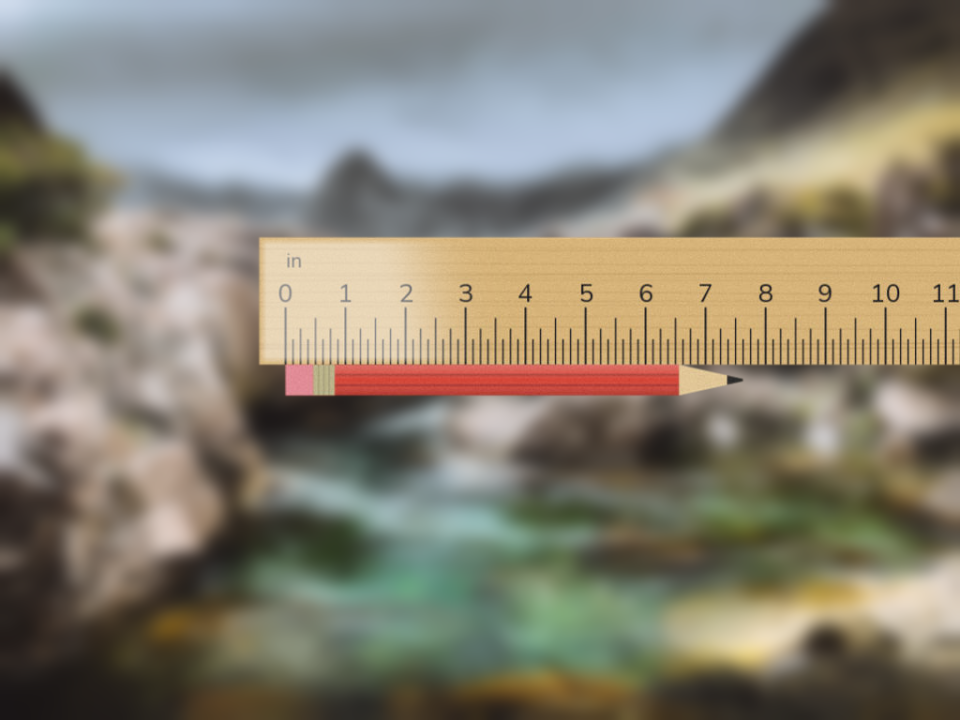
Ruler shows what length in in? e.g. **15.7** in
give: **7.625** in
